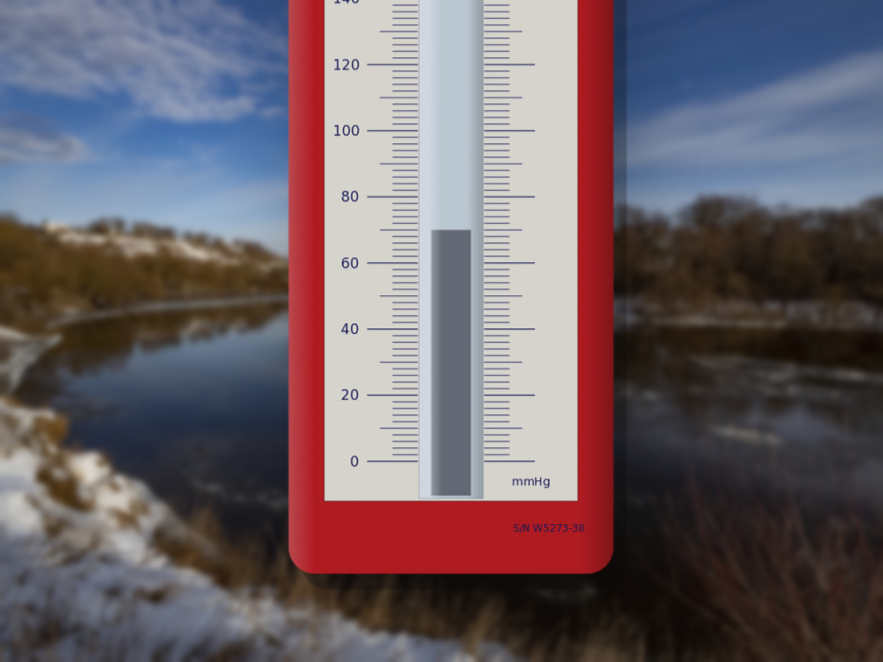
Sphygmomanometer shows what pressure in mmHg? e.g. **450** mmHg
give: **70** mmHg
